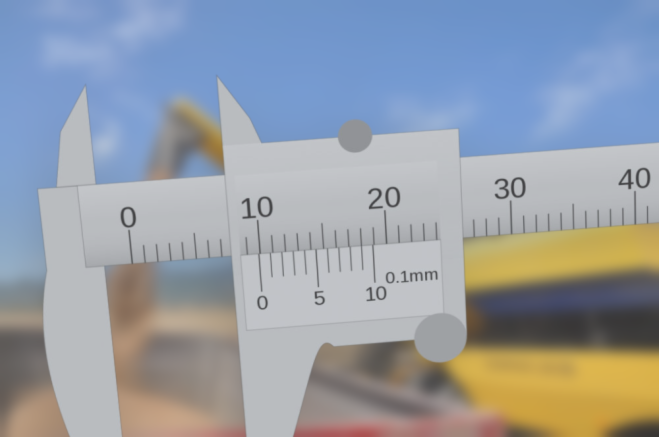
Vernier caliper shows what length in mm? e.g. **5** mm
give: **9.9** mm
